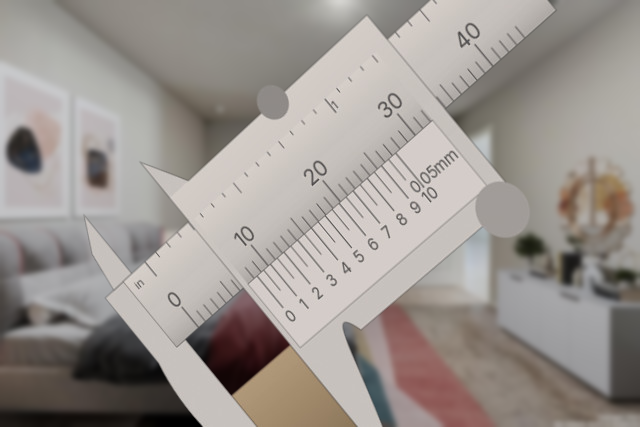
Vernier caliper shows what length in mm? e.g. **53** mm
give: **8.4** mm
